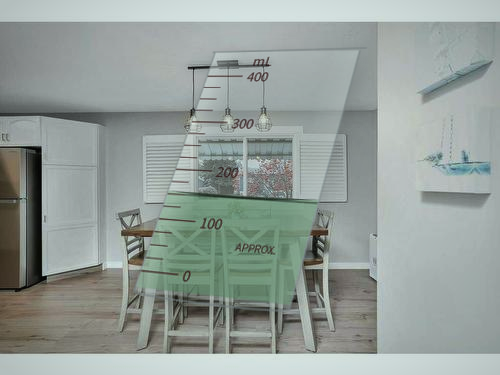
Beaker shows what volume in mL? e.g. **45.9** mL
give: **150** mL
